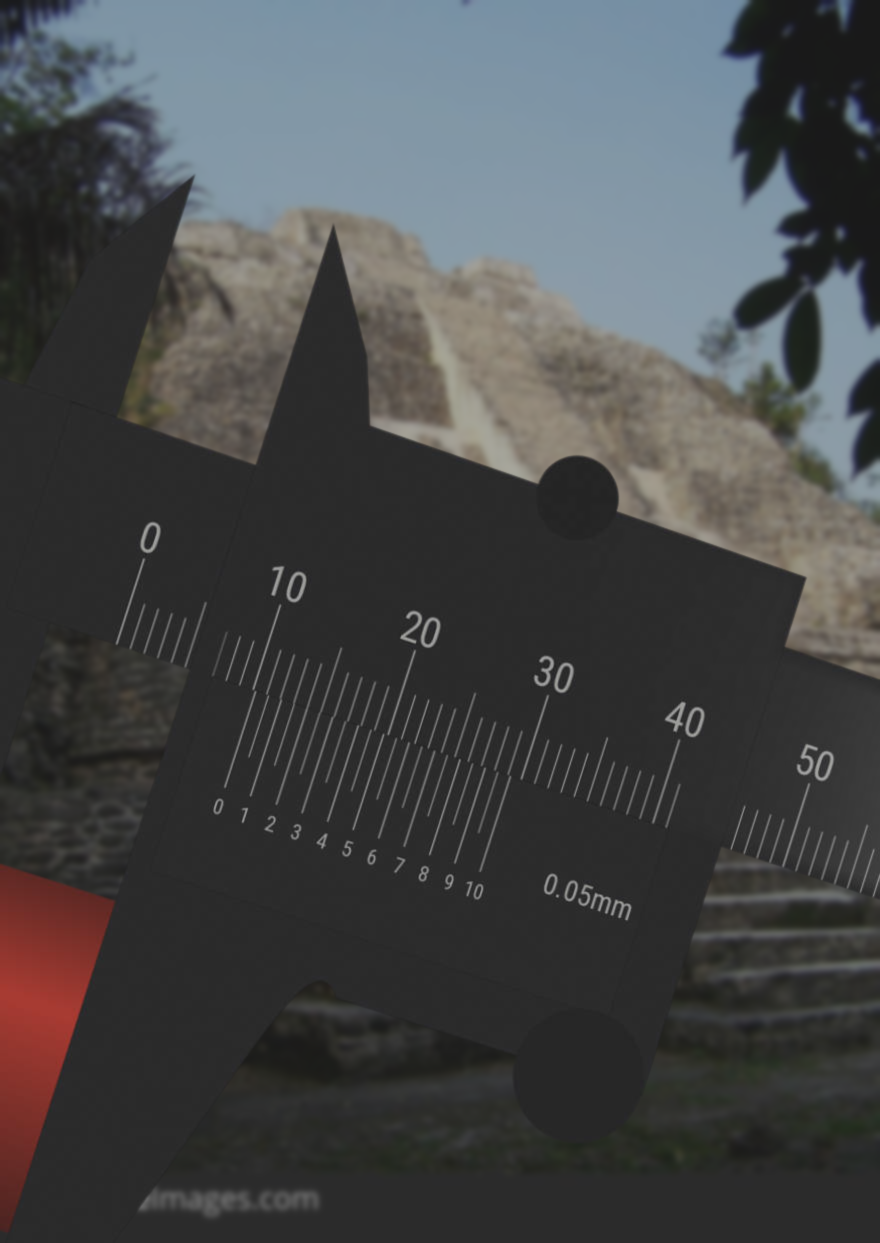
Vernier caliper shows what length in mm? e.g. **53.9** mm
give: **10.2** mm
